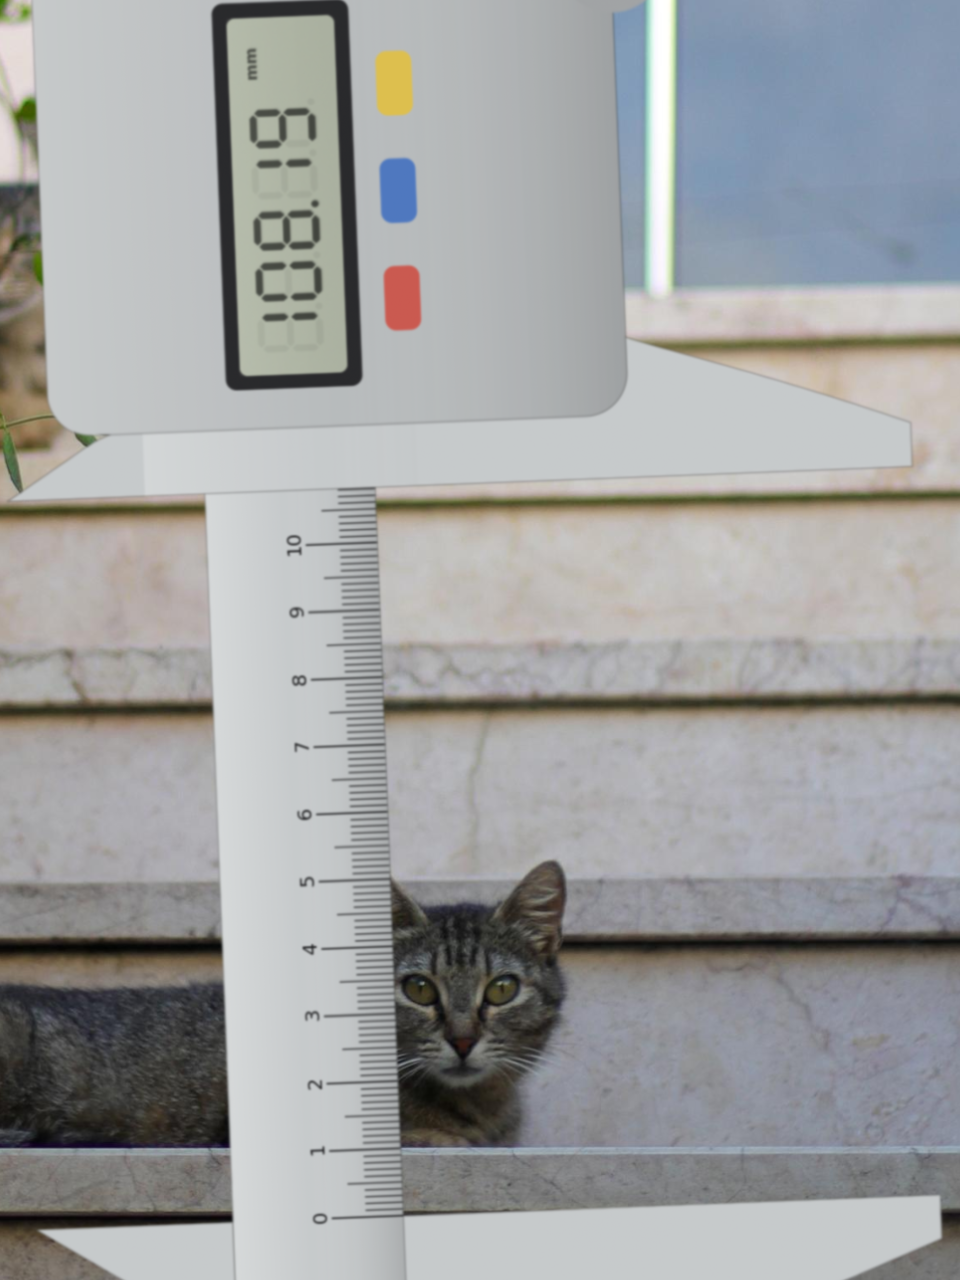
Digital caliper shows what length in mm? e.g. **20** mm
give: **108.19** mm
